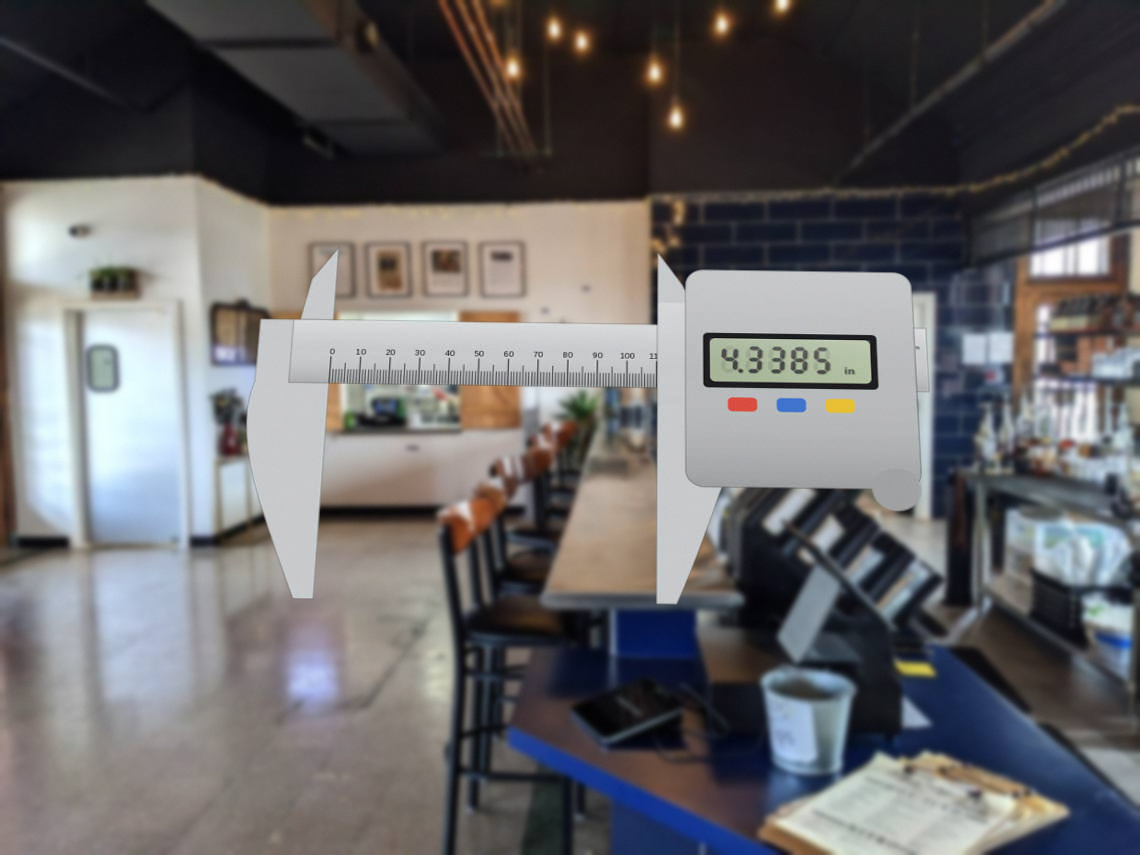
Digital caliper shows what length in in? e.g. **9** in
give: **4.3385** in
